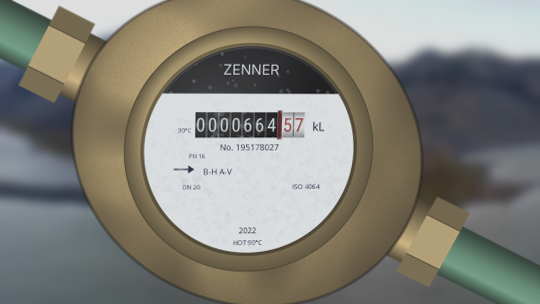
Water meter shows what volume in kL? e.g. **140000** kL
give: **664.57** kL
